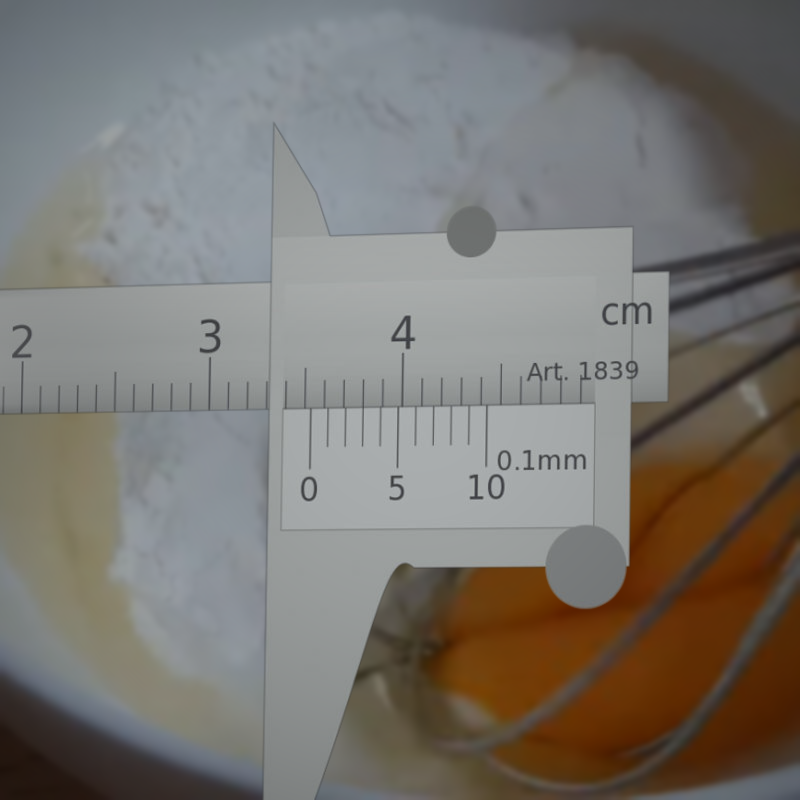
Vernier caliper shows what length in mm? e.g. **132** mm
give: **35.3** mm
